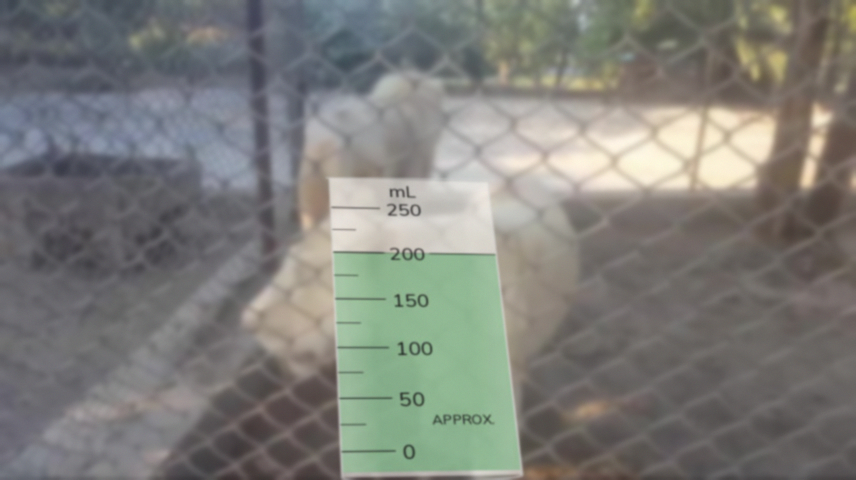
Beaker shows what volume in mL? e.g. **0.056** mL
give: **200** mL
